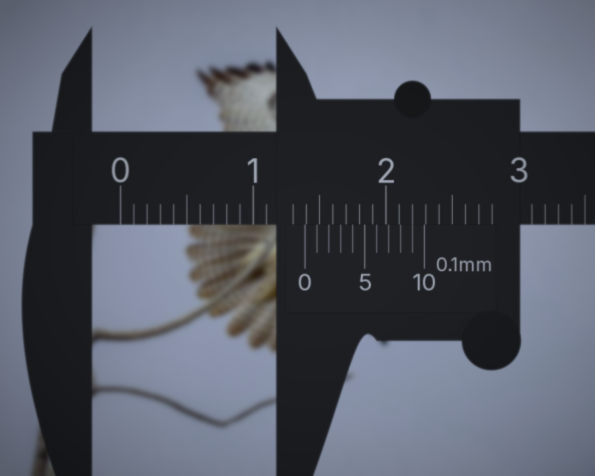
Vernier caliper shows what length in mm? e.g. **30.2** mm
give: **13.9** mm
